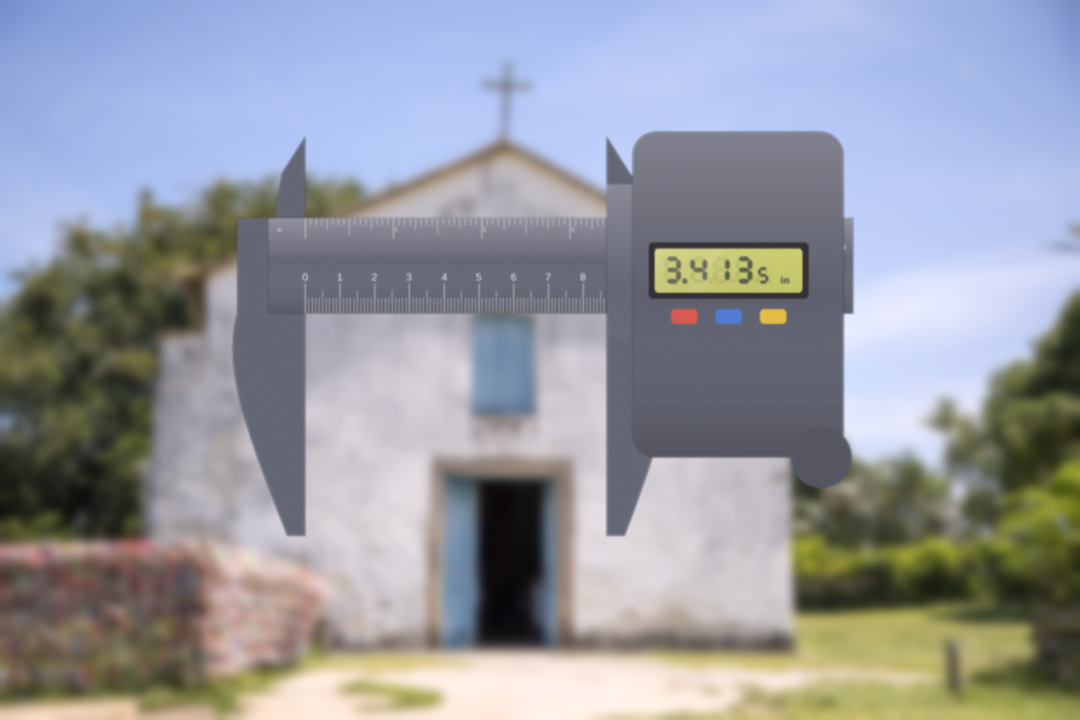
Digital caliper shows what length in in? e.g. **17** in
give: **3.4135** in
